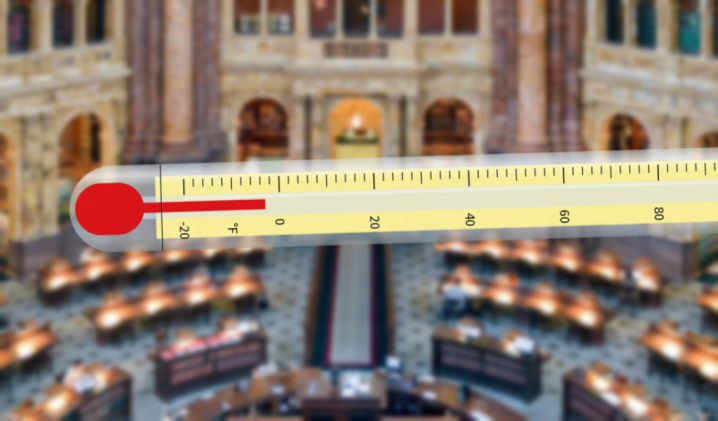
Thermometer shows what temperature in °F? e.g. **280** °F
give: **-3** °F
